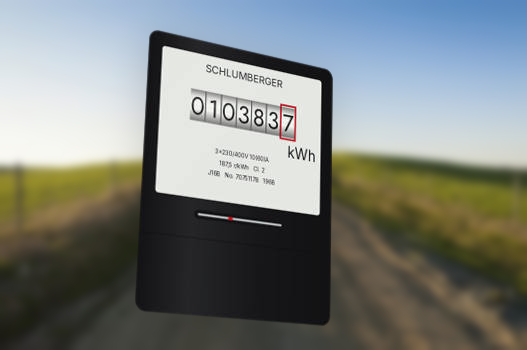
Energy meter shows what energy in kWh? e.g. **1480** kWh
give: **10383.7** kWh
